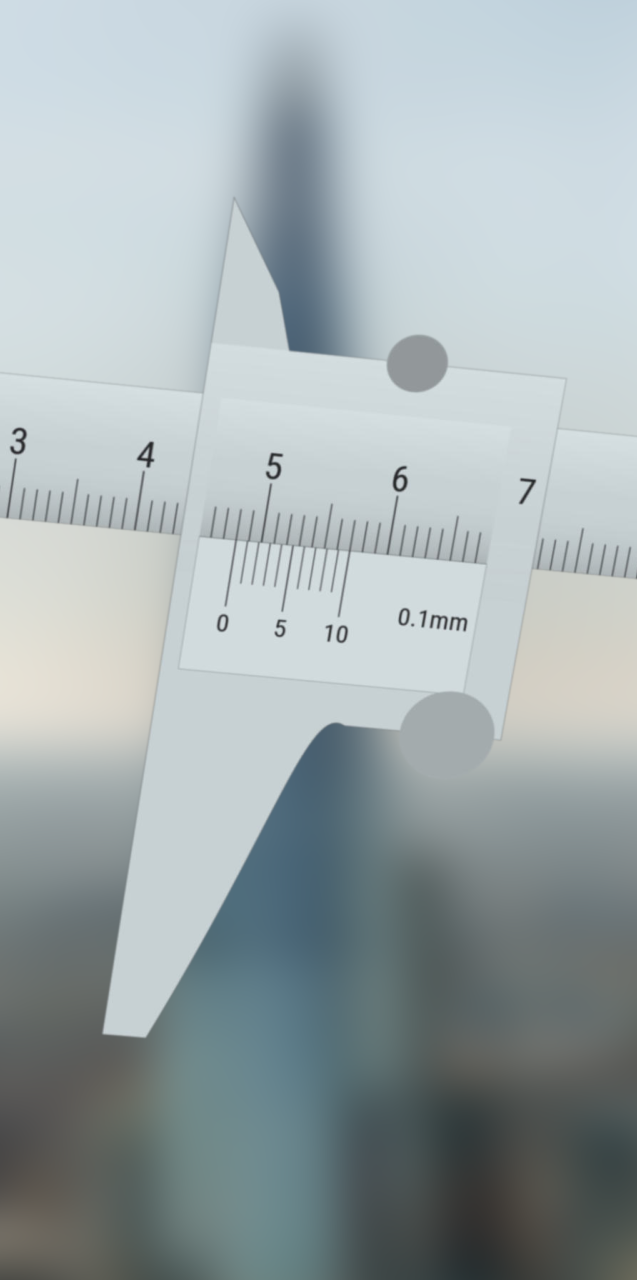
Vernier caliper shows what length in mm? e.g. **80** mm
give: **48.0** mm
